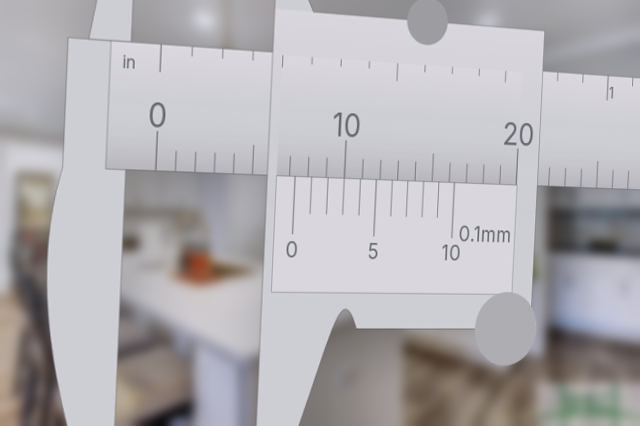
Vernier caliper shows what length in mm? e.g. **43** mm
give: **7.3** mm
